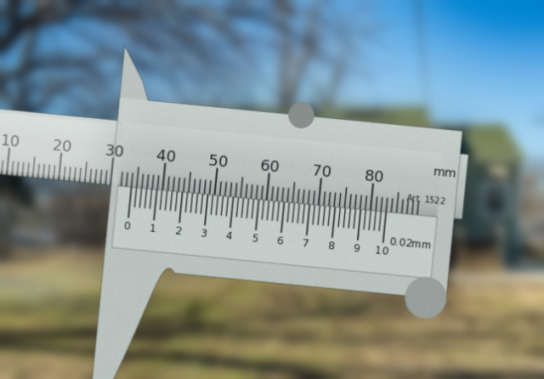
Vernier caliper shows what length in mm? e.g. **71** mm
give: **34.0** mm
